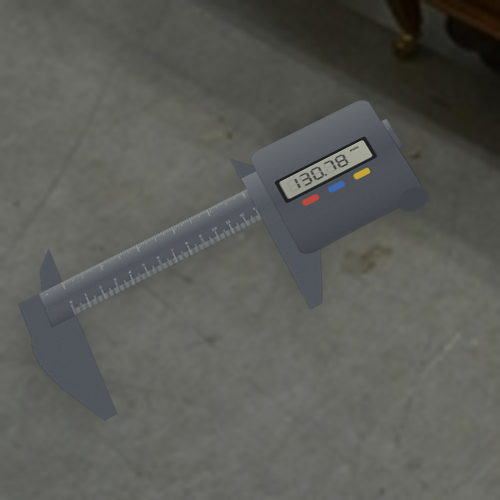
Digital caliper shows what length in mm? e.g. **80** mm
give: **130.78** mm
